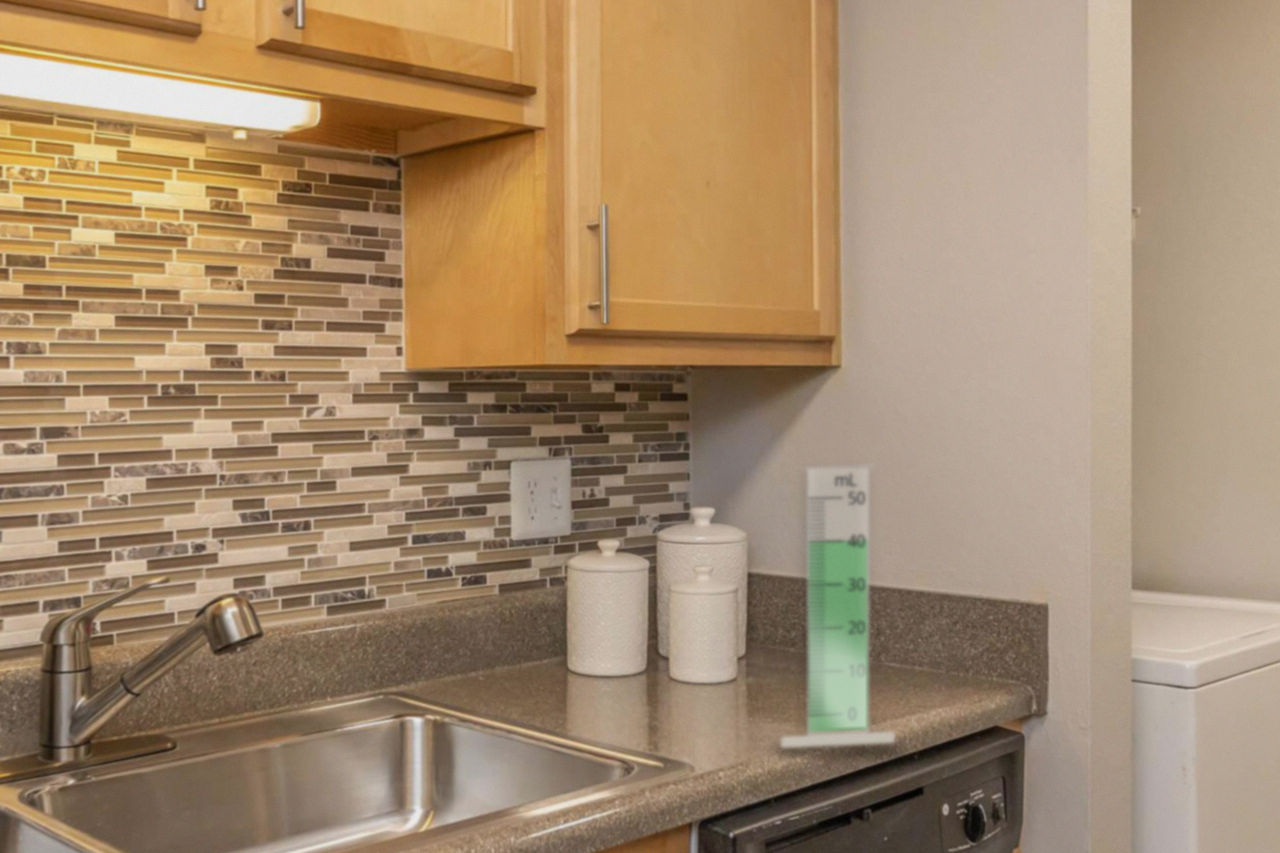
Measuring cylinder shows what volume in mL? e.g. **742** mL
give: **40** mL
